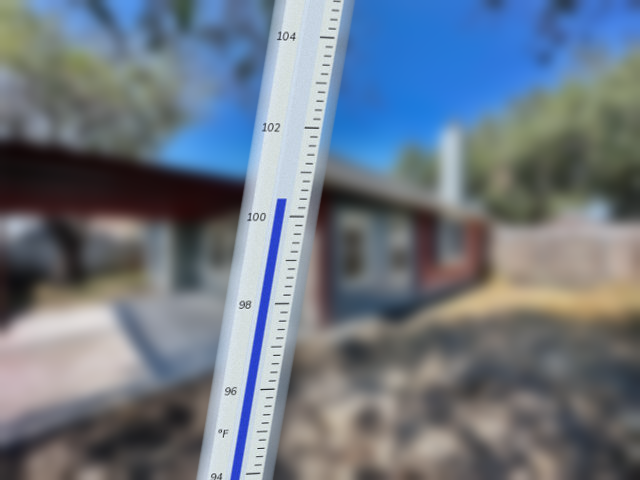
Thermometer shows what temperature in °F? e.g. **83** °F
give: **100.4** °F
